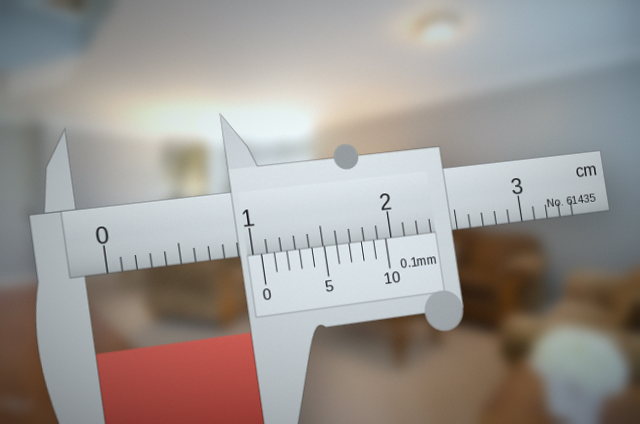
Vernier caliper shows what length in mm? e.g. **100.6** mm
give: **10.6** mm
